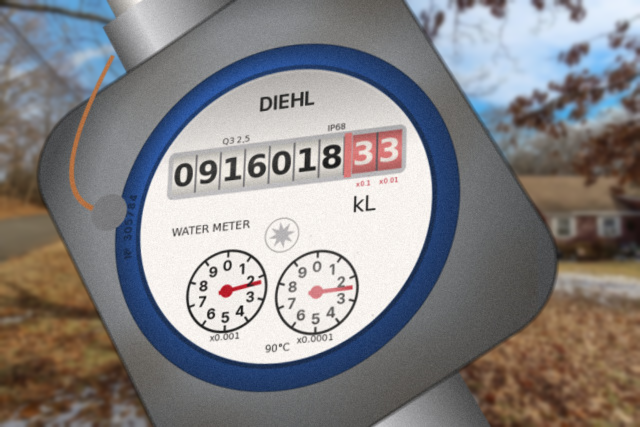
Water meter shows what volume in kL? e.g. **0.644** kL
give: **916018.3322** kL
